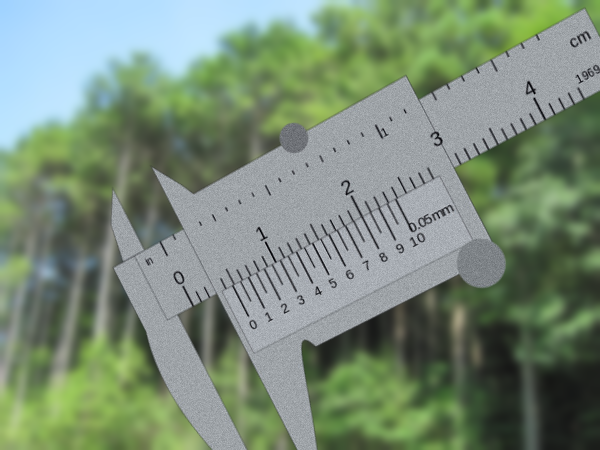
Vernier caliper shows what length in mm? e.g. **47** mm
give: **4.8** mm
